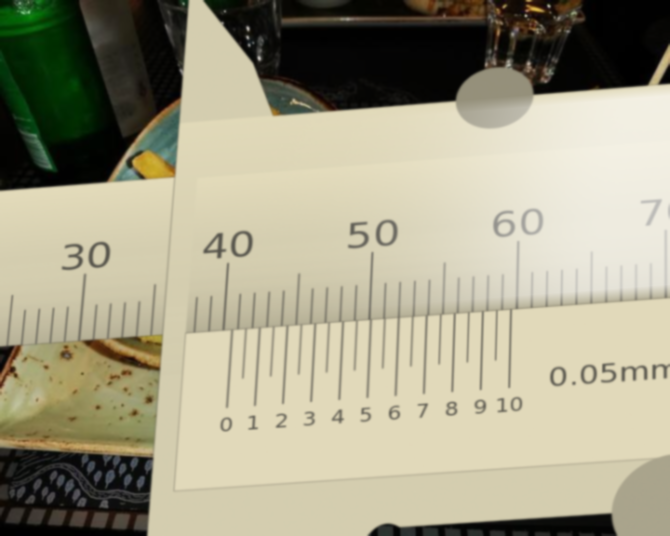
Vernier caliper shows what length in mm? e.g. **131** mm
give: **40.6** mm
